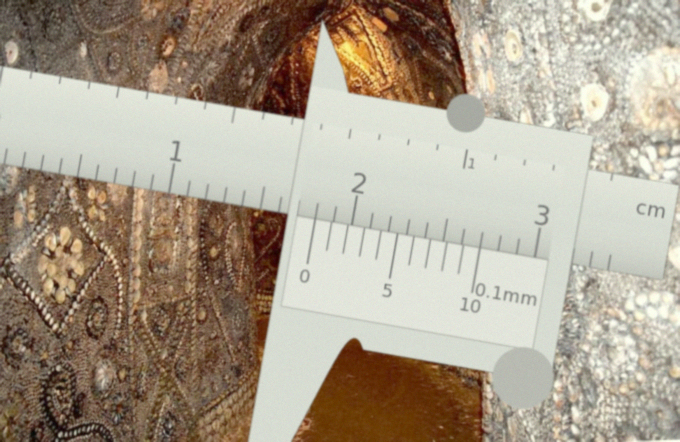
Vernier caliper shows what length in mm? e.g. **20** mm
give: **18.0** mm
